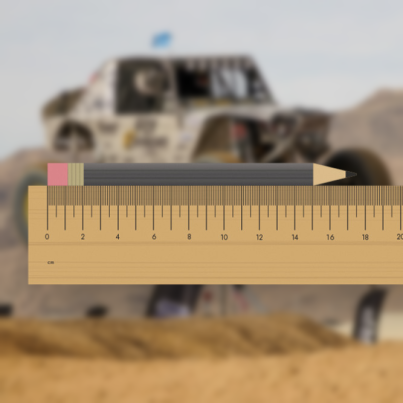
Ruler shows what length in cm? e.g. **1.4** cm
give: **17.5** cm
